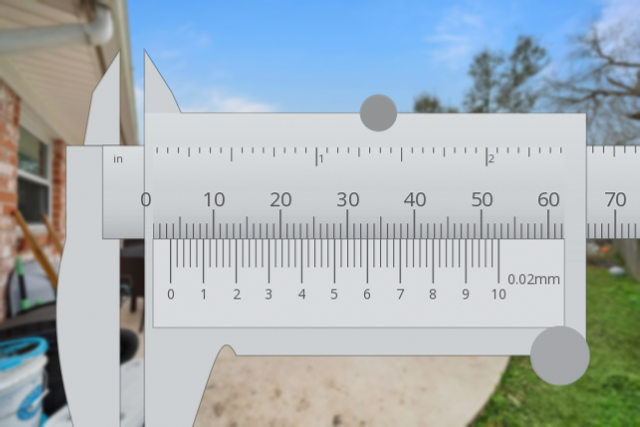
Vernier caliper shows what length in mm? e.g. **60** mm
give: **3.6** mm
